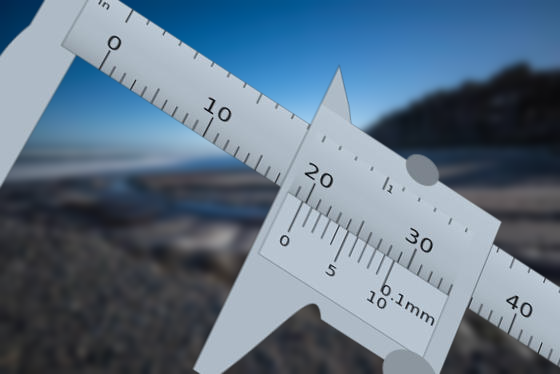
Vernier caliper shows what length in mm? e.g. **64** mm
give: **19.7** mm
